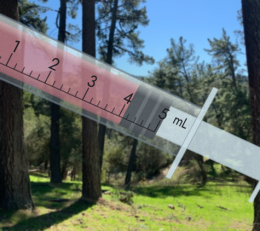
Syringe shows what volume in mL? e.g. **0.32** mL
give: **4.1** mL
